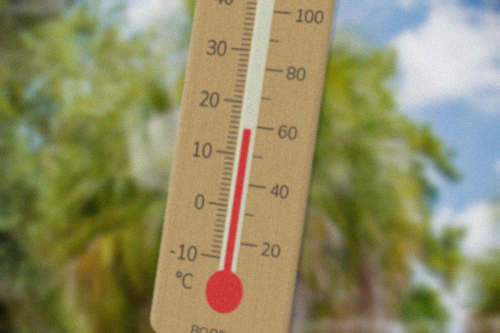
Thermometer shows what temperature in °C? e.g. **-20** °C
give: **15** °C
